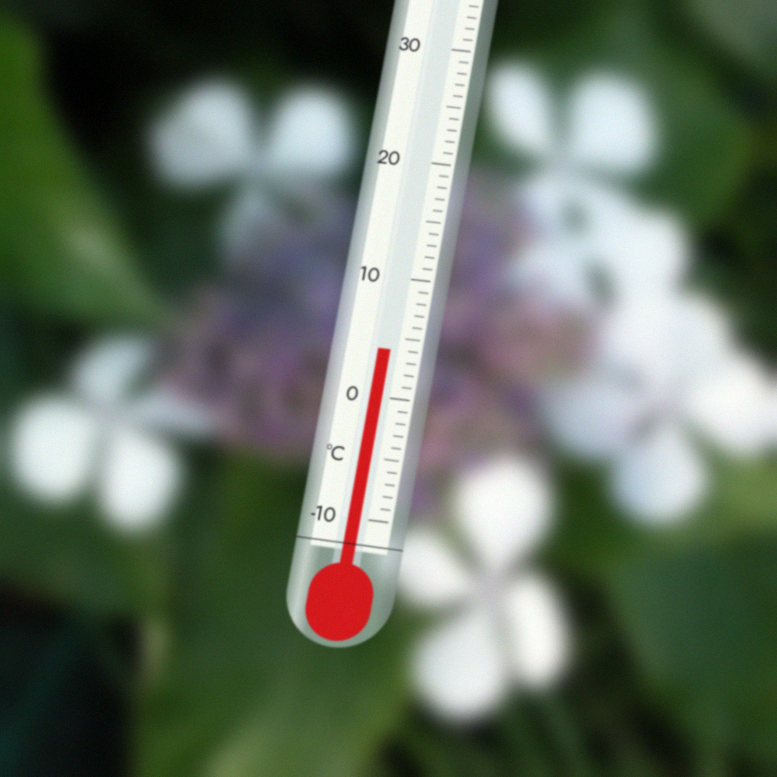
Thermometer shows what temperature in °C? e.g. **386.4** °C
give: **4** °C
